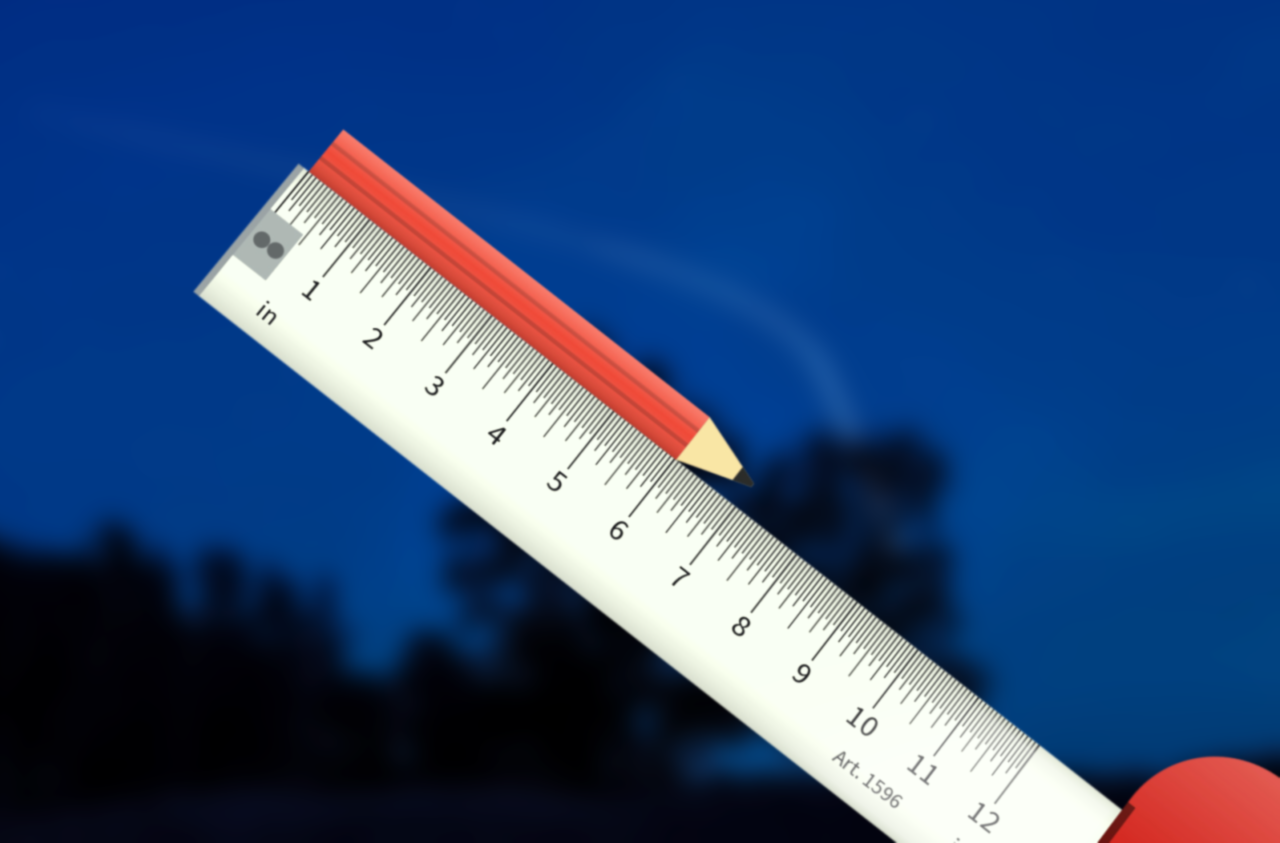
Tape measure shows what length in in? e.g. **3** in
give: **7** in
